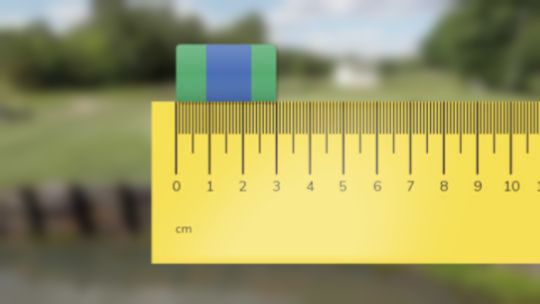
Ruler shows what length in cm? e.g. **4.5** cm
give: **3** cm
